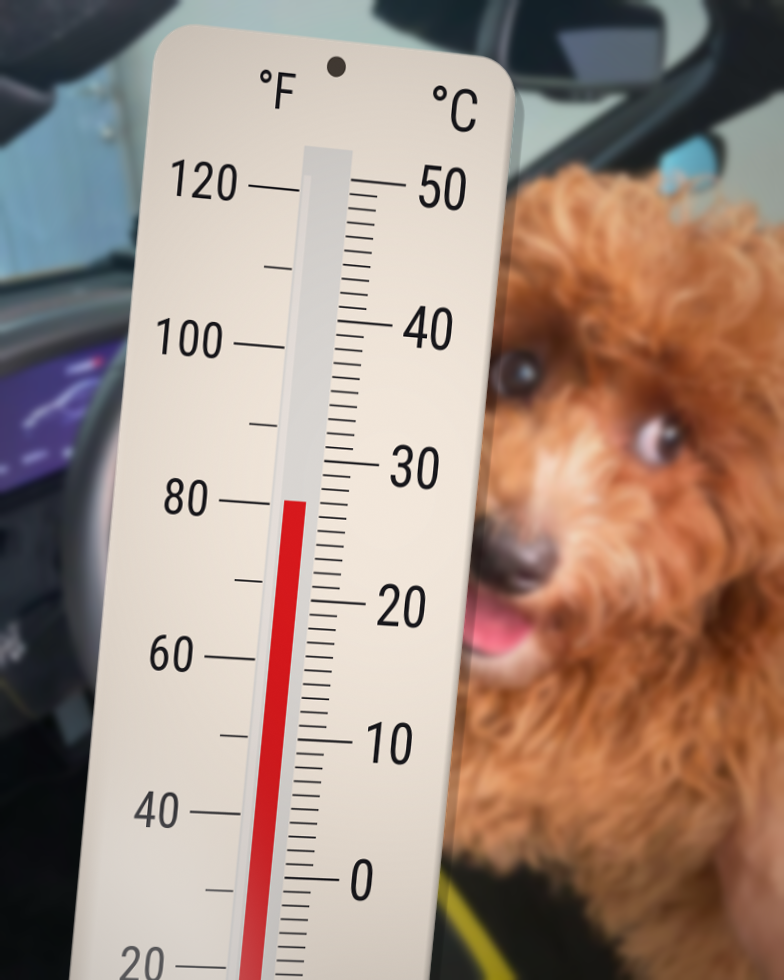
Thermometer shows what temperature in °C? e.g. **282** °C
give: **27** °C
